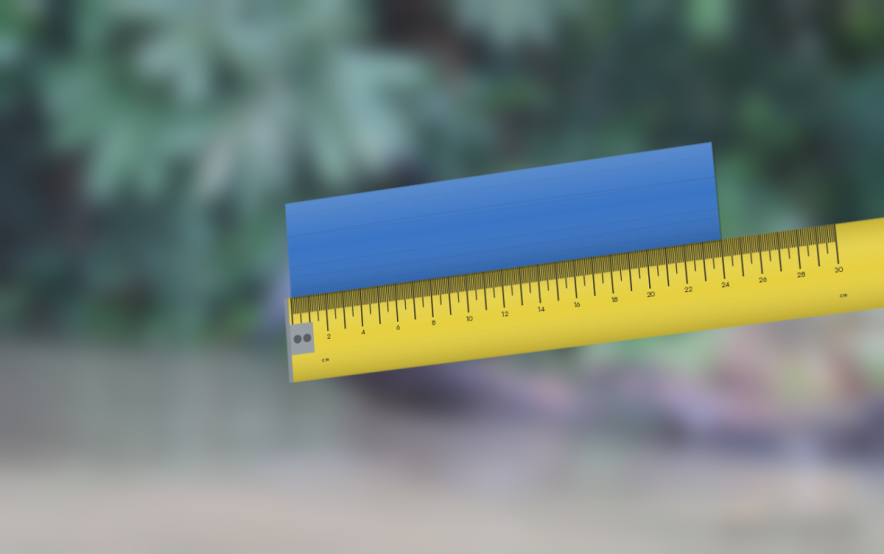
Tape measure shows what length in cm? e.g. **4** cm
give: **24** cm
